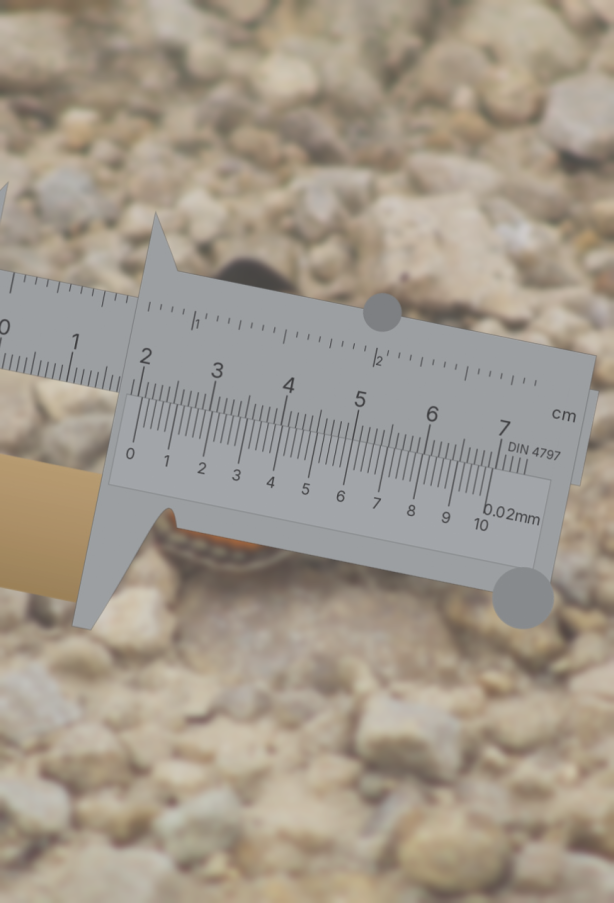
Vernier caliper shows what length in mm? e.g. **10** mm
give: **20.6** mm
